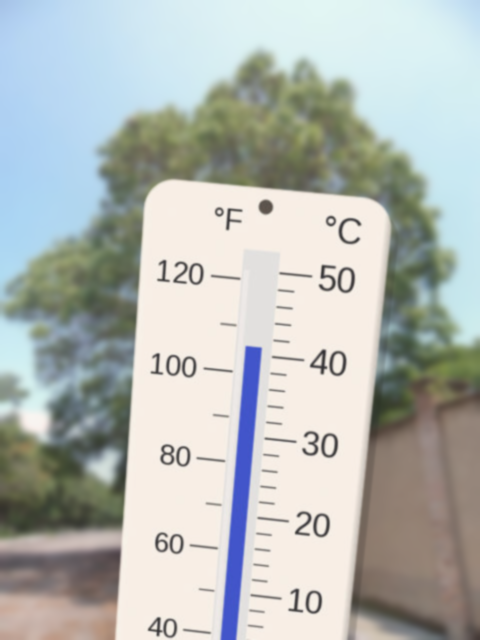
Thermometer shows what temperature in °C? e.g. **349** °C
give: **41** °C
